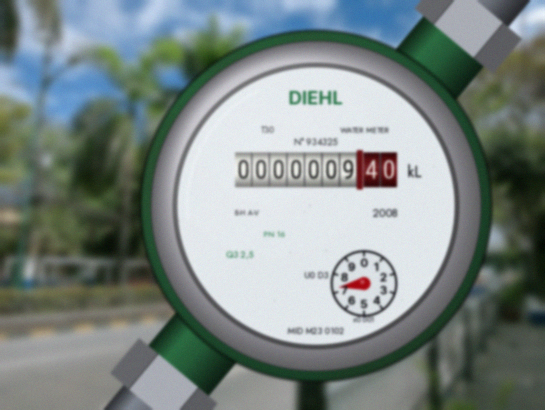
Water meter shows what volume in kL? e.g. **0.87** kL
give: **9.407** kL
